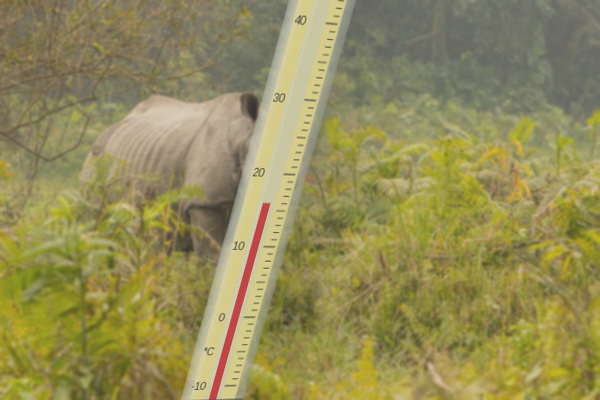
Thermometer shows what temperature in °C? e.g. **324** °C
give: **16** °C
